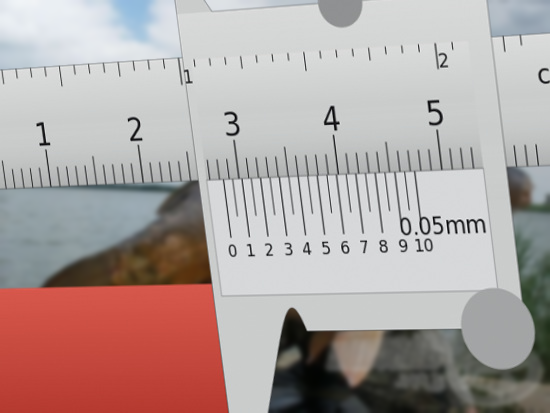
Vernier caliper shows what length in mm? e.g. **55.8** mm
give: **28.4** mm
